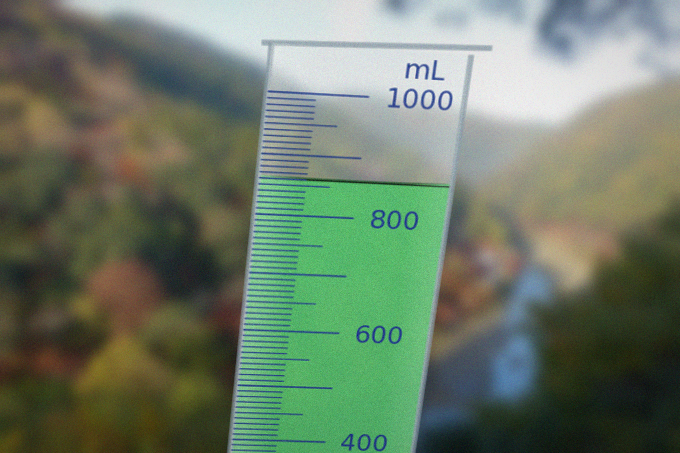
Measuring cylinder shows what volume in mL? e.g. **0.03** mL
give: **860** mL
